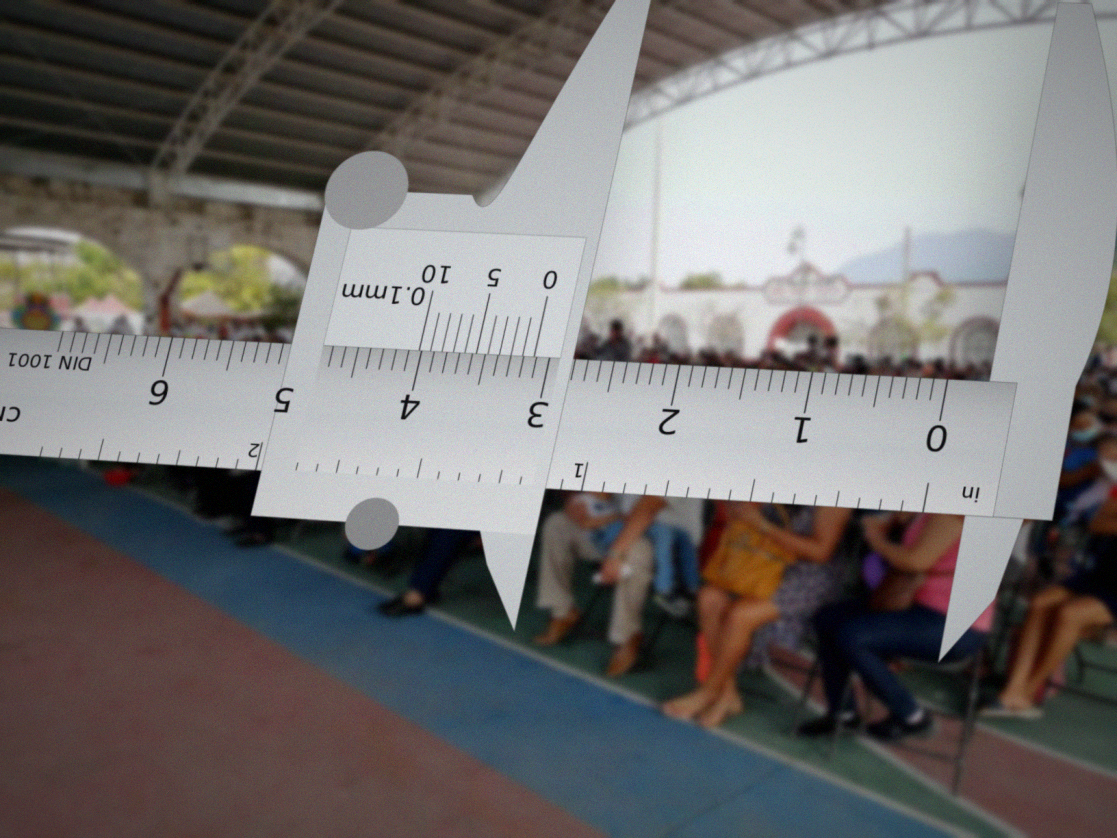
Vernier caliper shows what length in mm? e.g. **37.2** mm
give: **31.2** mm
